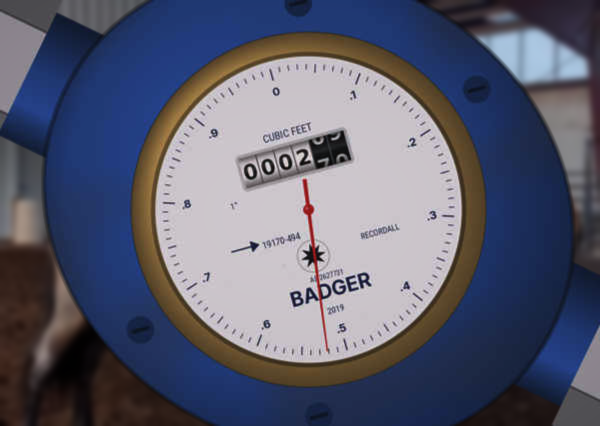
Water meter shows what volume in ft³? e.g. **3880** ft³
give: **269.52** ft³
